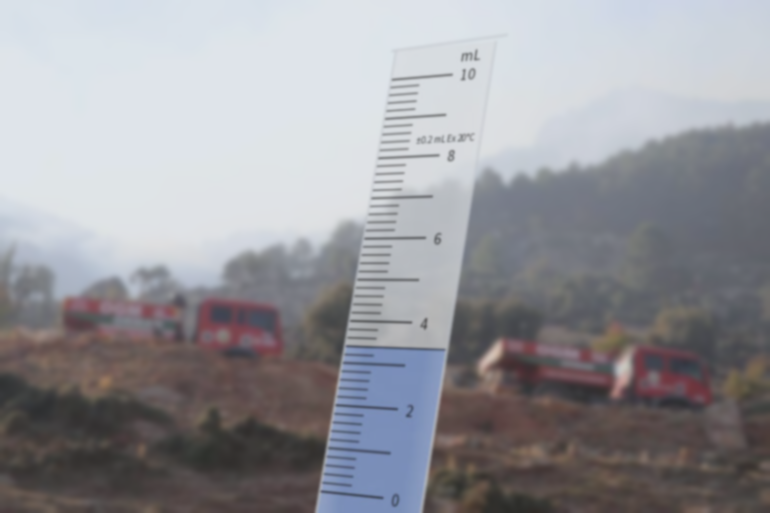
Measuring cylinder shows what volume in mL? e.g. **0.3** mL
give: **3.4** mL
